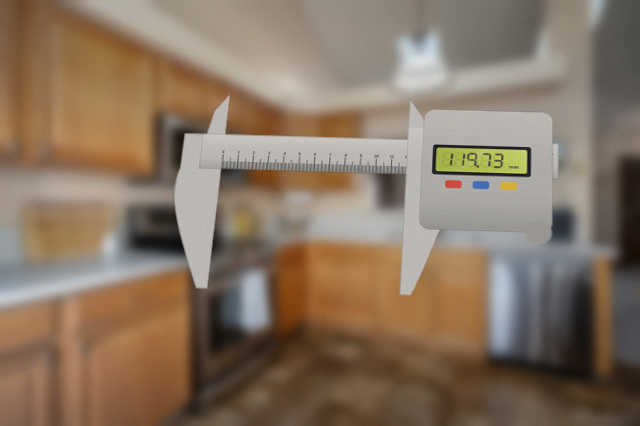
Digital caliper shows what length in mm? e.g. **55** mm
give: **119.73** mm
